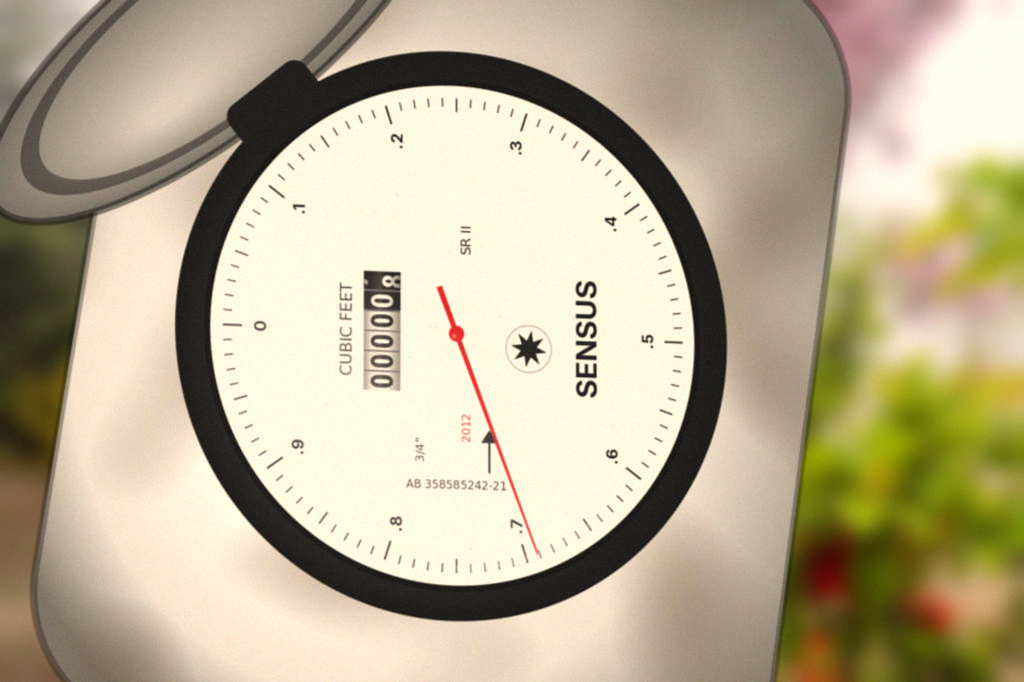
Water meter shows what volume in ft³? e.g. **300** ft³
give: **7.69** ft³
